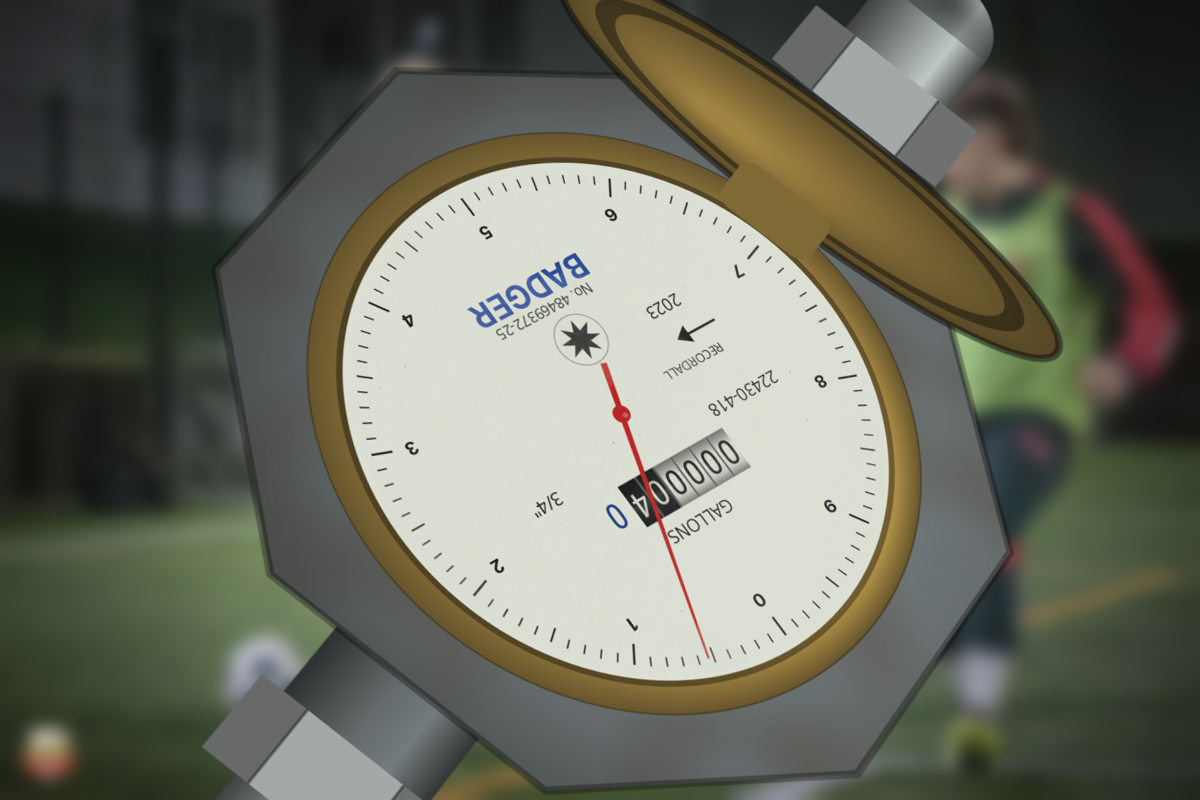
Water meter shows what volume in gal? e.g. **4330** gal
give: **40.5** gal
